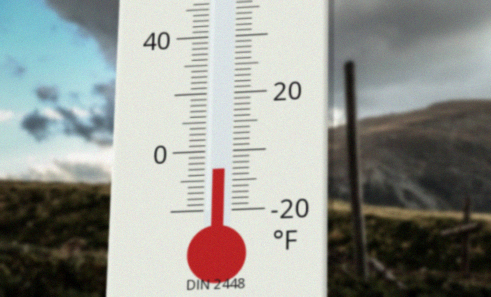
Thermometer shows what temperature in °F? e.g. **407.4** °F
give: **-6** °F
